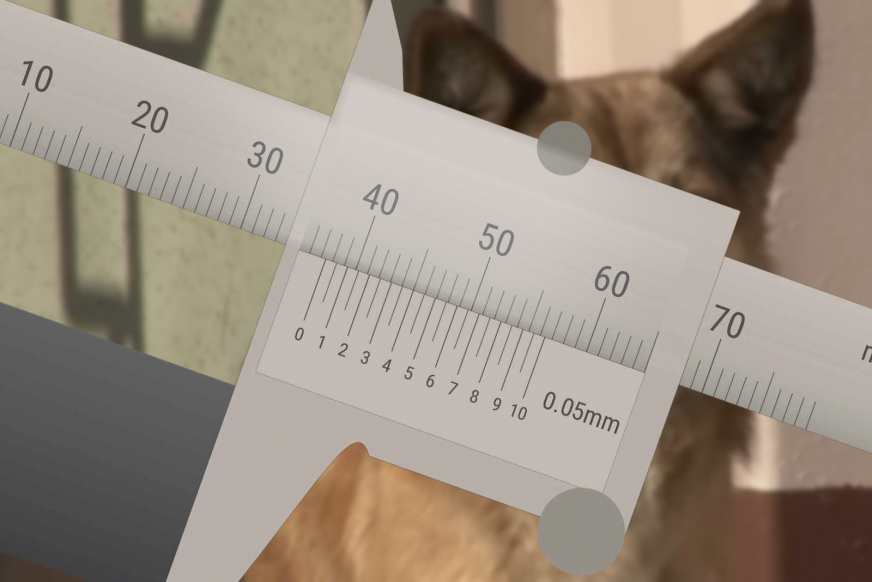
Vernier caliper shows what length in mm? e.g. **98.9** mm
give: **37.4** mm
